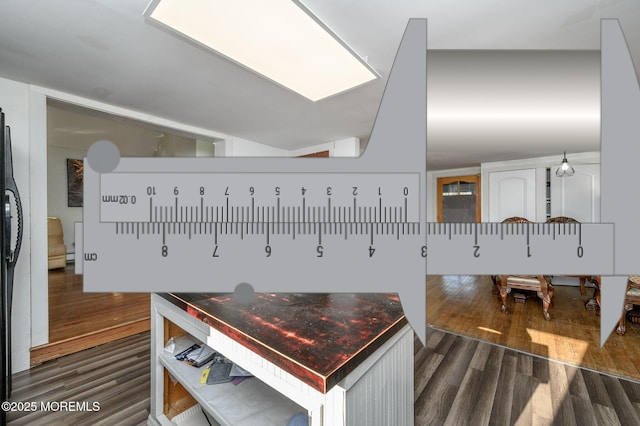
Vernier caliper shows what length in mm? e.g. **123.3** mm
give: **33.5** mm
